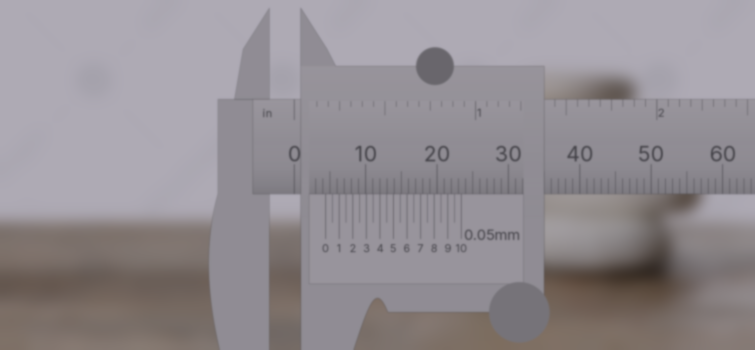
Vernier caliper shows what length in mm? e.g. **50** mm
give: **4.4** mm
